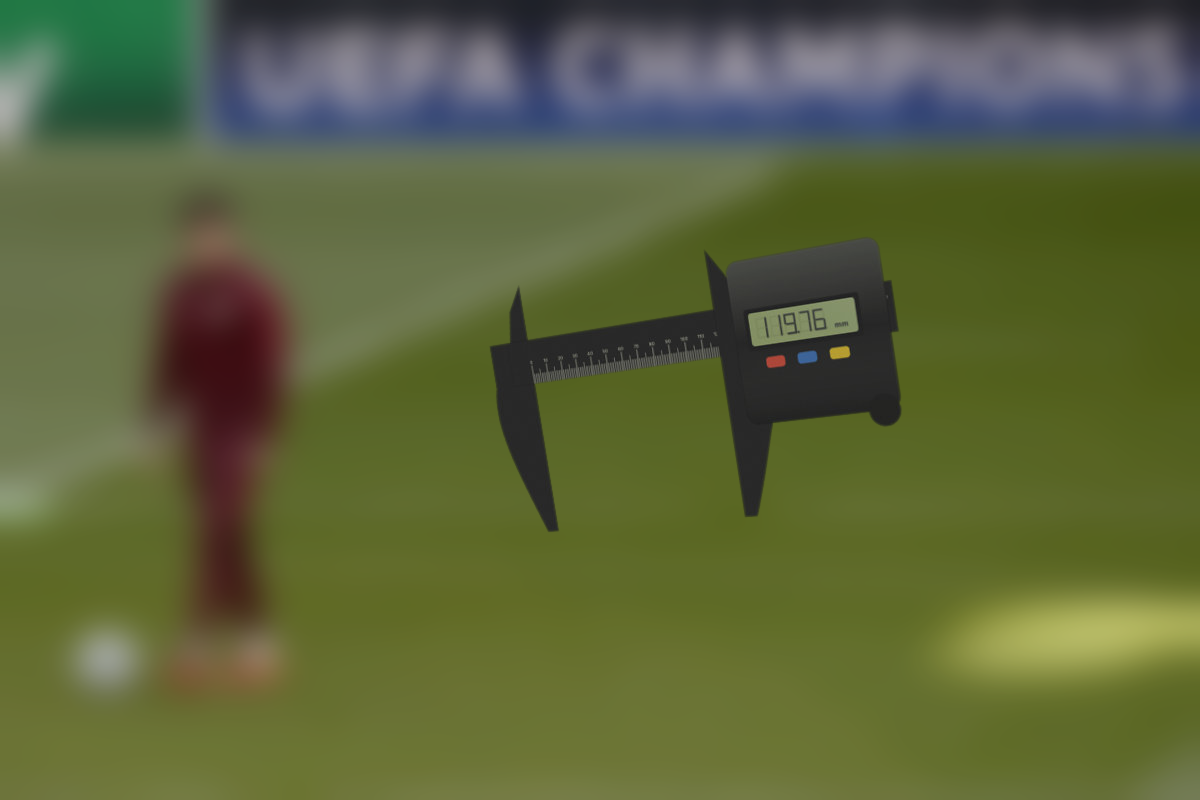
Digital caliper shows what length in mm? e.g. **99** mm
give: **119.76** mm
